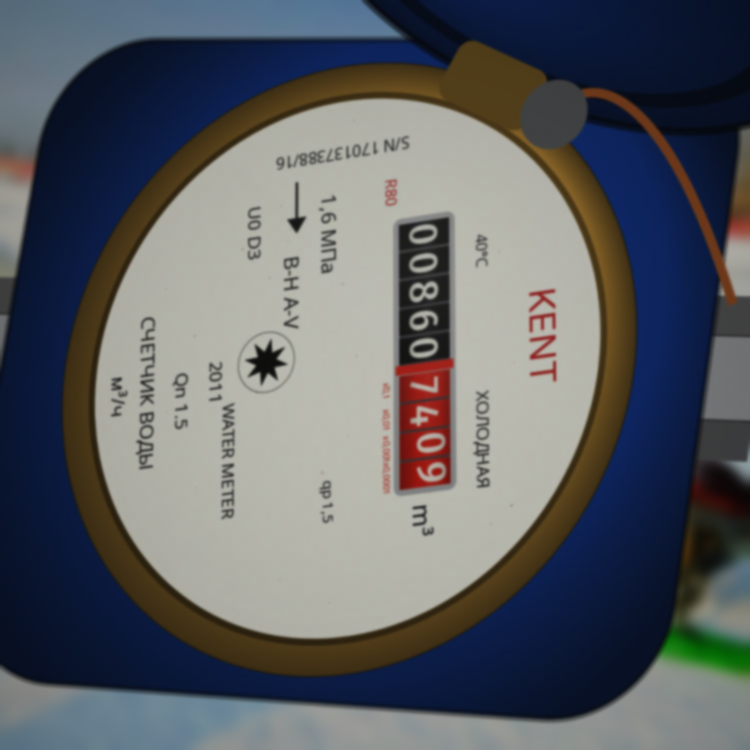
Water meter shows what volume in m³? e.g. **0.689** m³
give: **860.7409** m³
